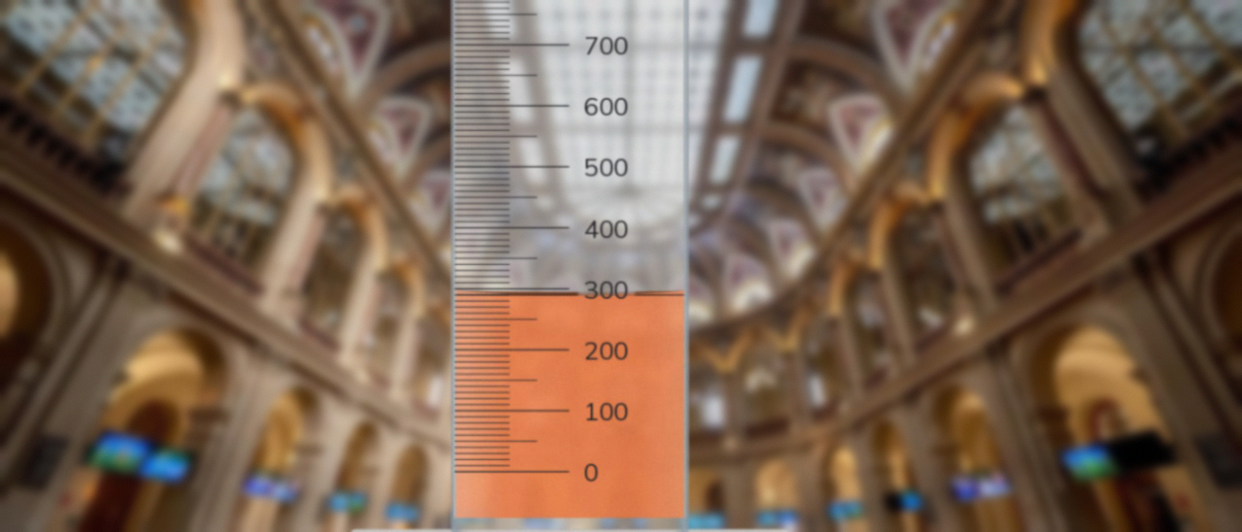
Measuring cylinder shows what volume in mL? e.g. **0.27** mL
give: **290** mL
